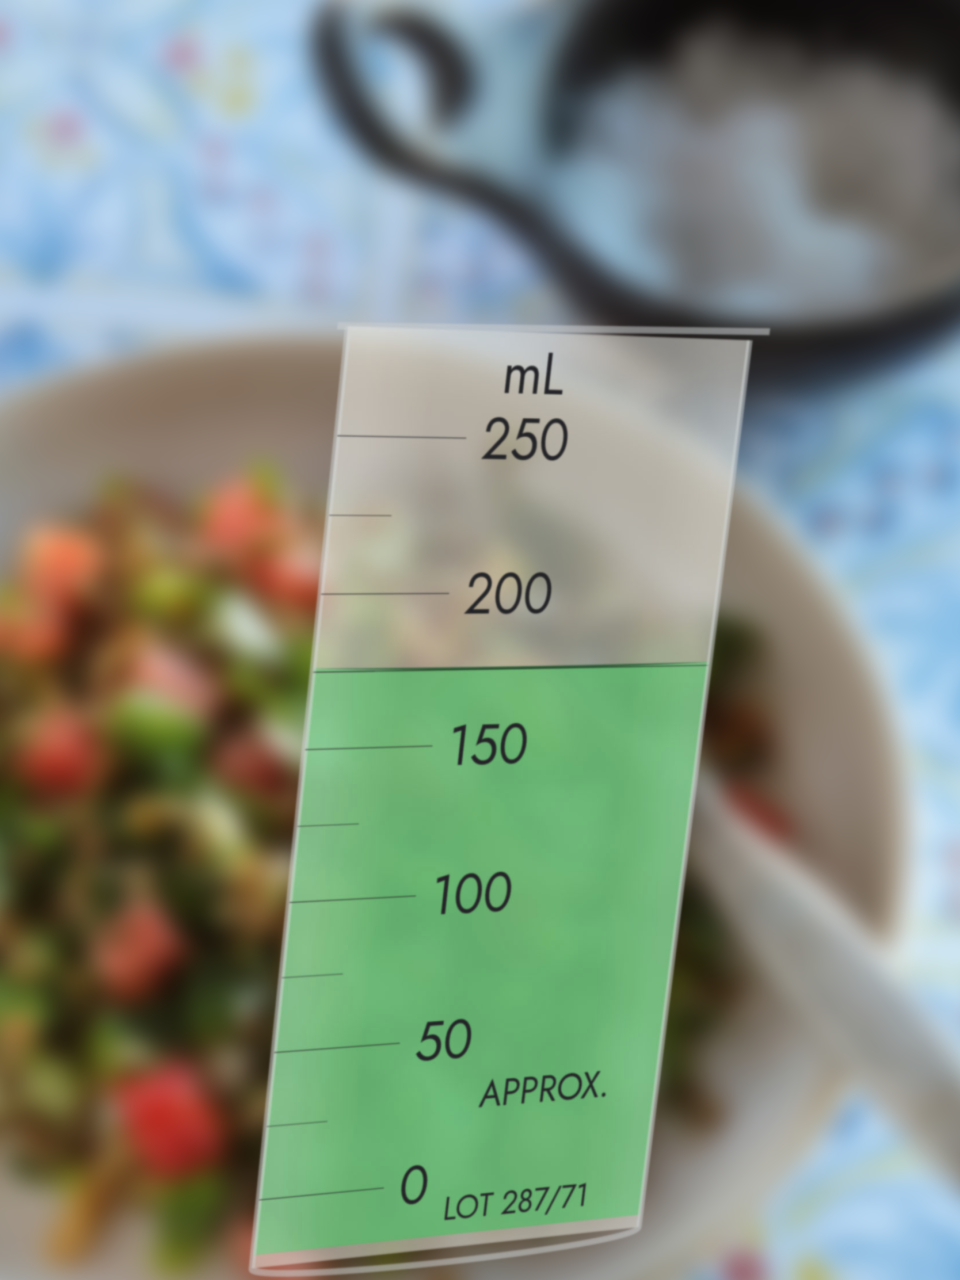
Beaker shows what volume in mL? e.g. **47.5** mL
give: **175** mL
